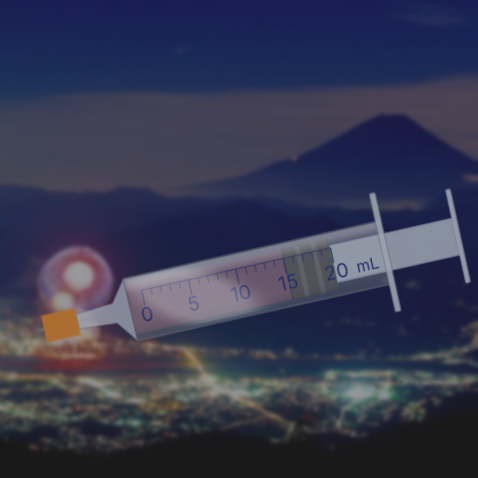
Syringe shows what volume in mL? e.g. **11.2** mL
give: **15** mL
